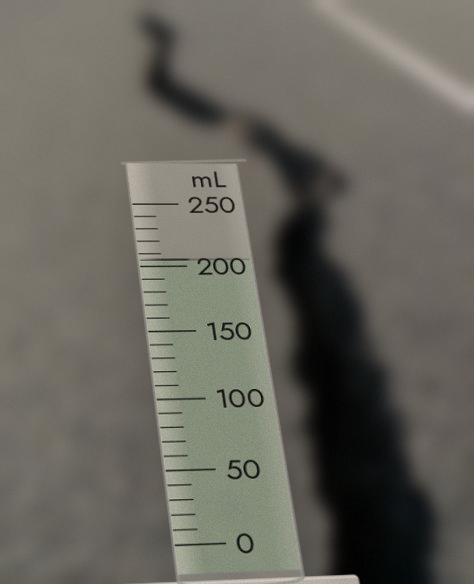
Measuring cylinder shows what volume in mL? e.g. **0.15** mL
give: **205** mL
